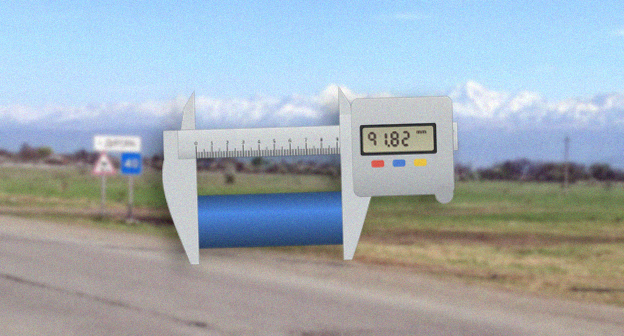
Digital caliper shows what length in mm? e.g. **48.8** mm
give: **91.82** mm
